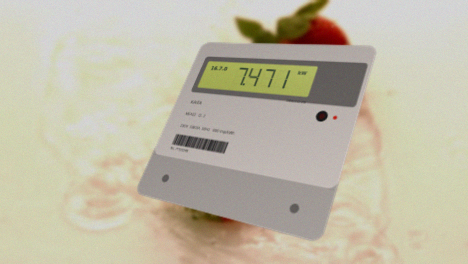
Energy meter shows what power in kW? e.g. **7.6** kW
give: **7.471** kW
